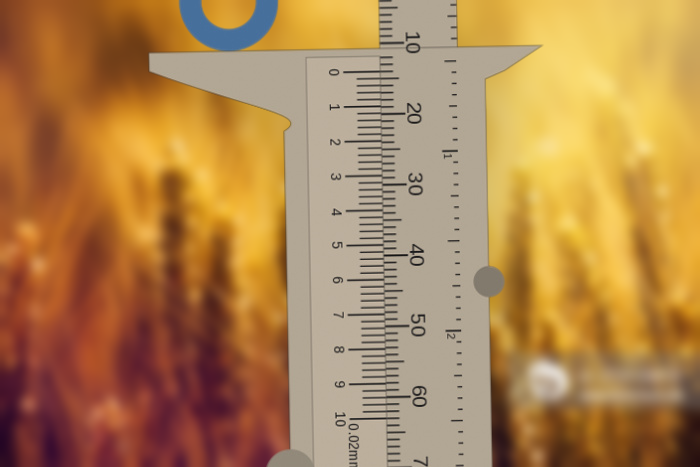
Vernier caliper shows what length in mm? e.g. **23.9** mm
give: **14.0** mm
